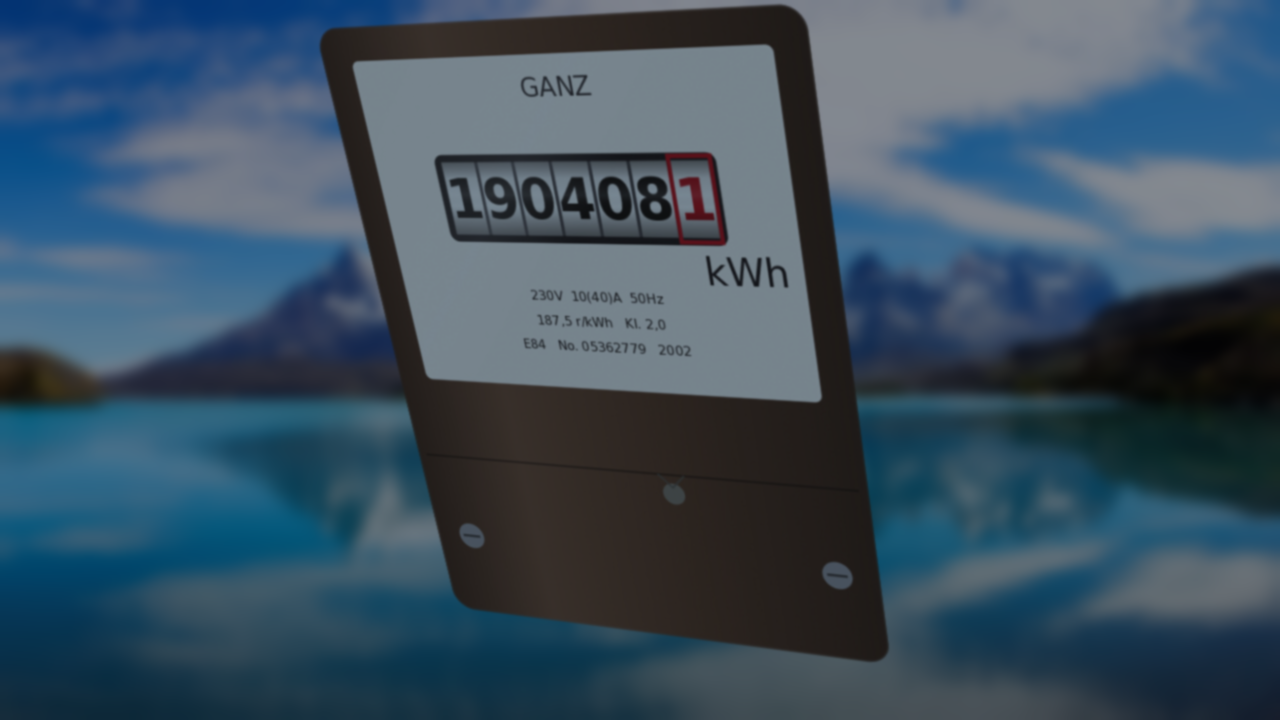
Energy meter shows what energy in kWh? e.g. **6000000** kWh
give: **190408.1** kWh
